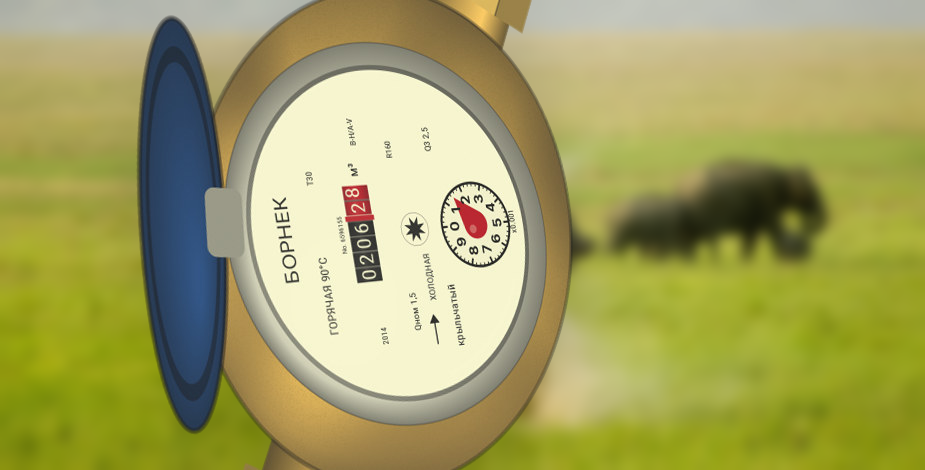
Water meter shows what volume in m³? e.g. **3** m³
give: **206.281** m³
